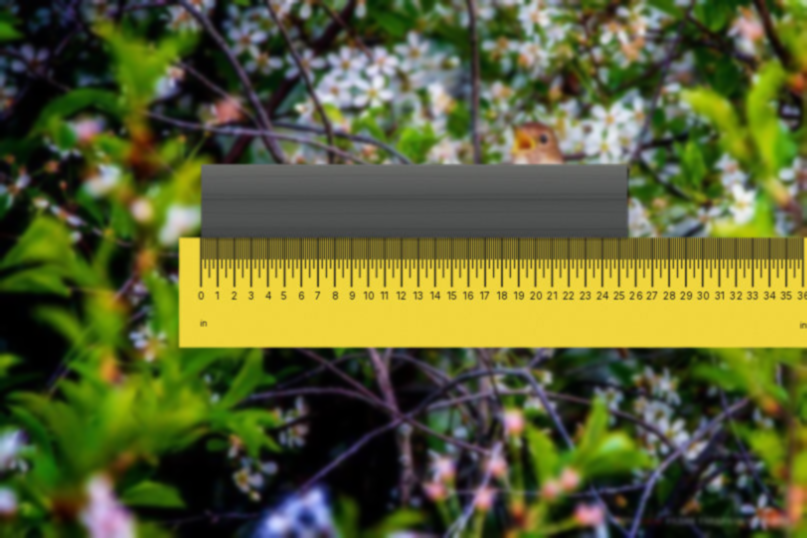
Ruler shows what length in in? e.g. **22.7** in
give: **25.5** in
